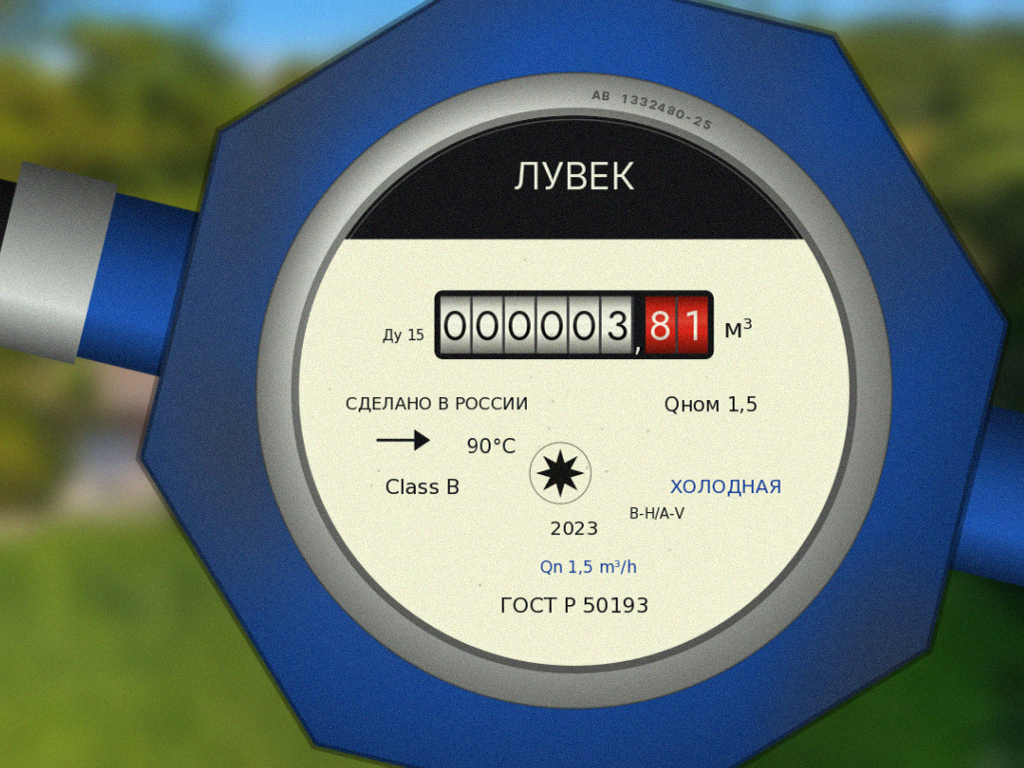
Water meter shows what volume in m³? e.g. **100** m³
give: **3.81** m³
